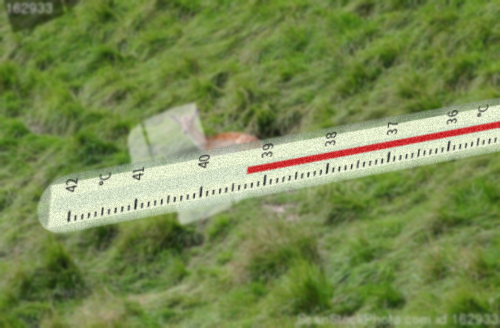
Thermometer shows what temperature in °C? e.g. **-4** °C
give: **39.3** °C
